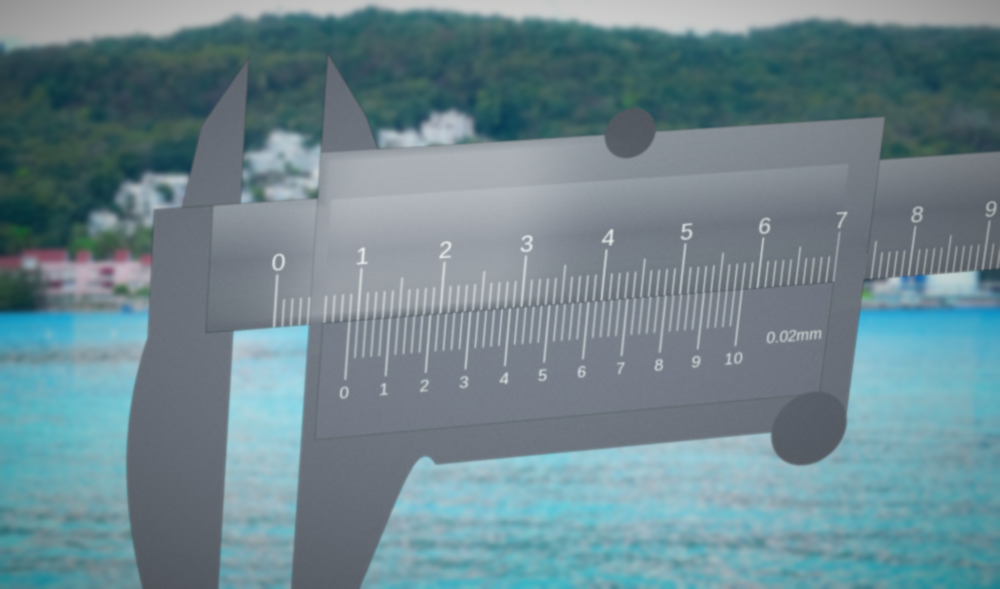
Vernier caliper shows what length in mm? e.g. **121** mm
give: **9.0** mm
